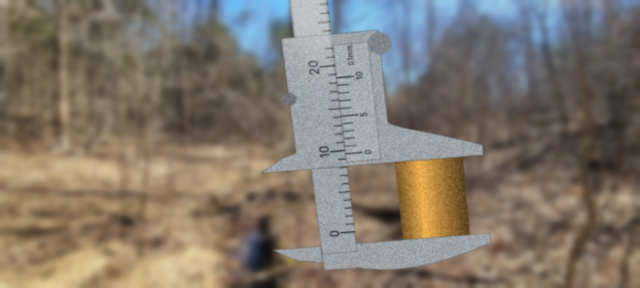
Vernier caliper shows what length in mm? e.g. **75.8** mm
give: **9.6** mm
